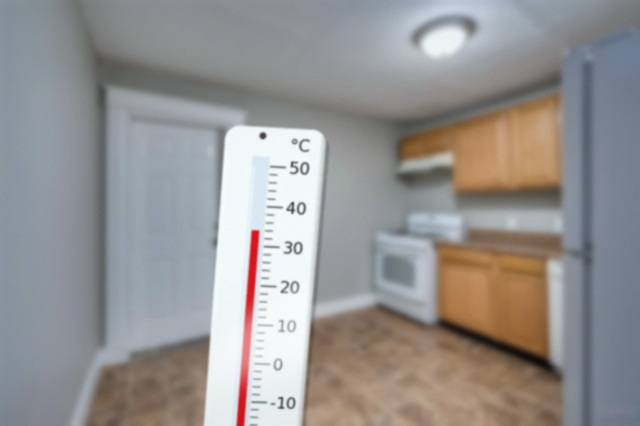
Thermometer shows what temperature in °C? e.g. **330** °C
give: **34** °C
